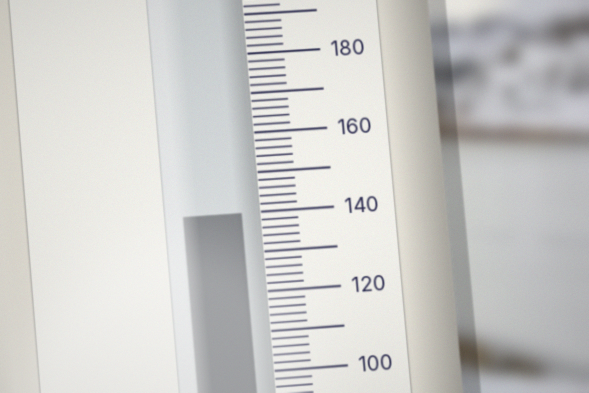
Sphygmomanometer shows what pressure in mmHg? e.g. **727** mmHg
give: **140** mmHg
